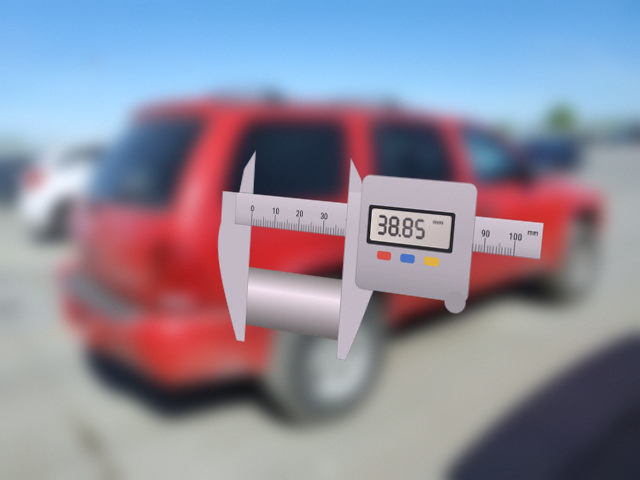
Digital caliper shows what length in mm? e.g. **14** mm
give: **38.85** mm
